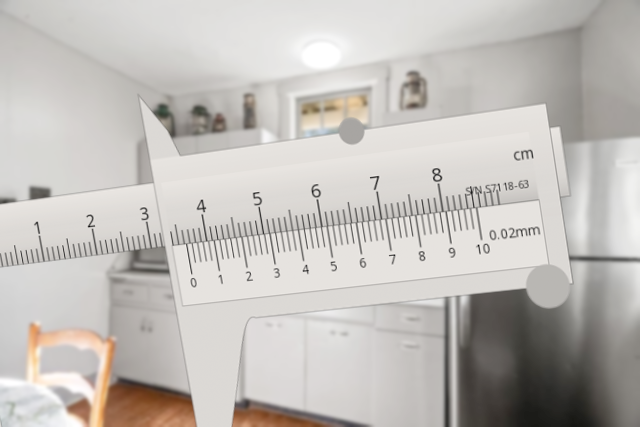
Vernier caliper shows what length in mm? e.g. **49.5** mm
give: **36.4** mm
